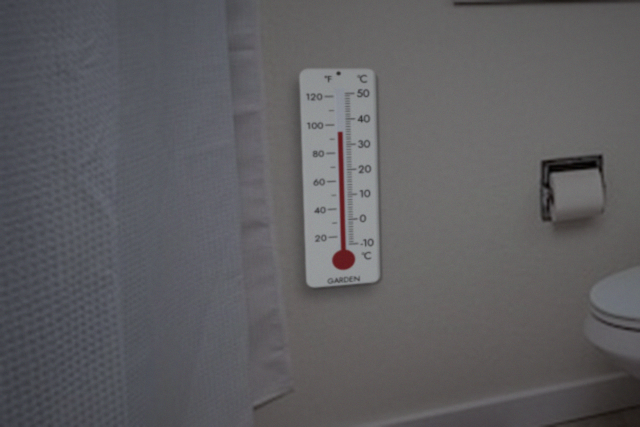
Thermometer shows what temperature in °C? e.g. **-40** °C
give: **35** °C
